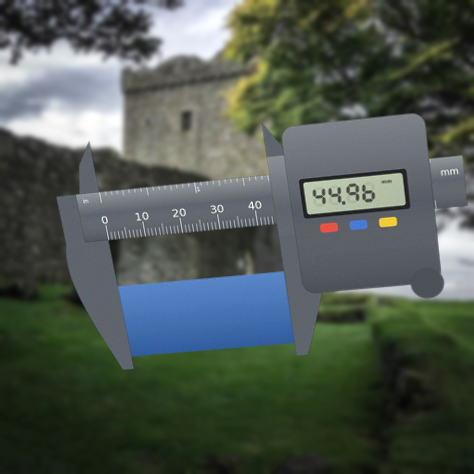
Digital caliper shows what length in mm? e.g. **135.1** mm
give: **44.96** mm
